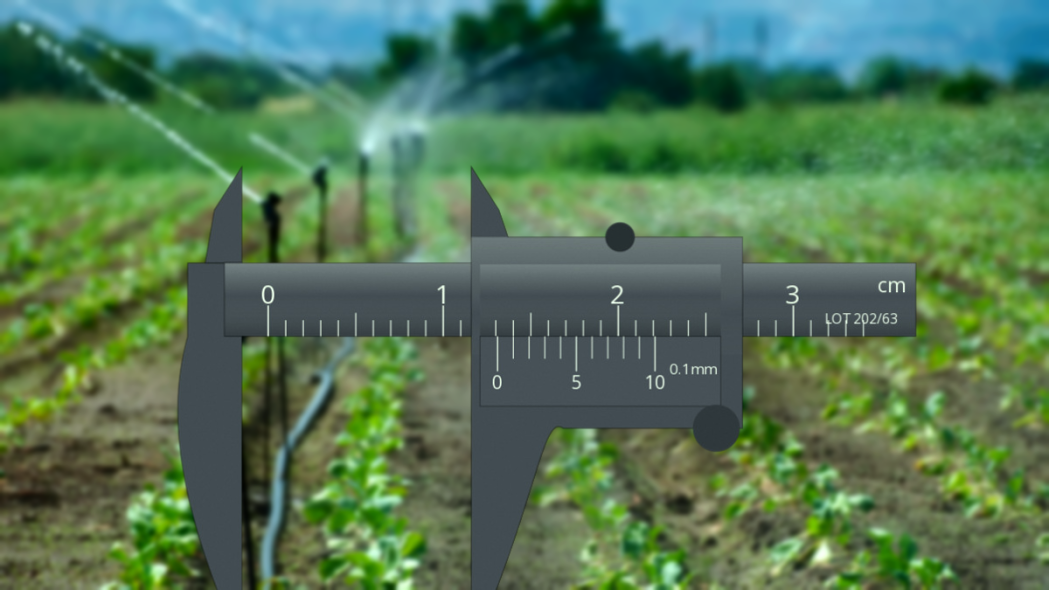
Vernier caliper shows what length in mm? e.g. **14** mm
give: **13.1** mm
